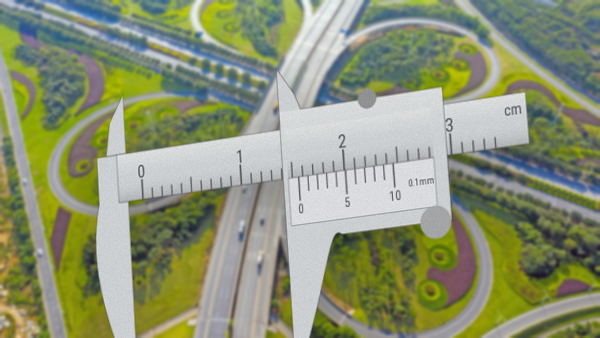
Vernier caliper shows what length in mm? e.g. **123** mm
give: **15.6** mm
